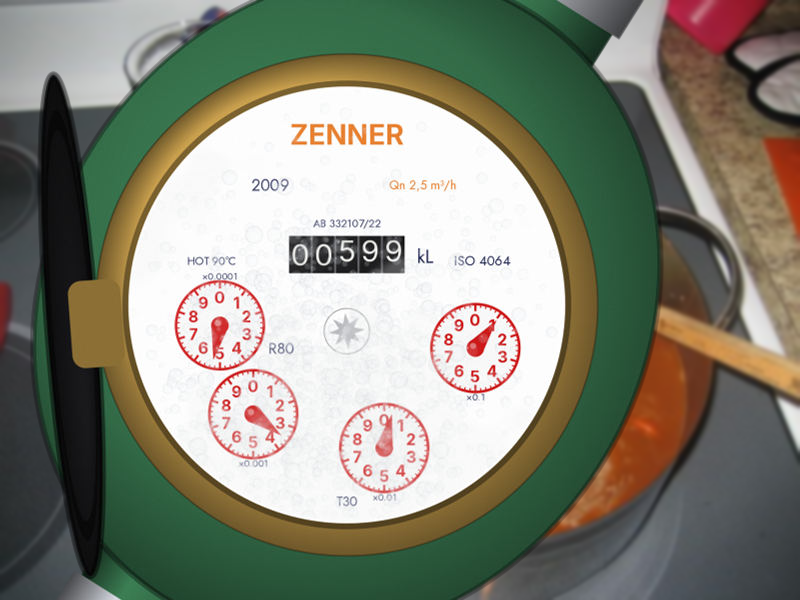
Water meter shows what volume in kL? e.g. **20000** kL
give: **599.1035** kL
